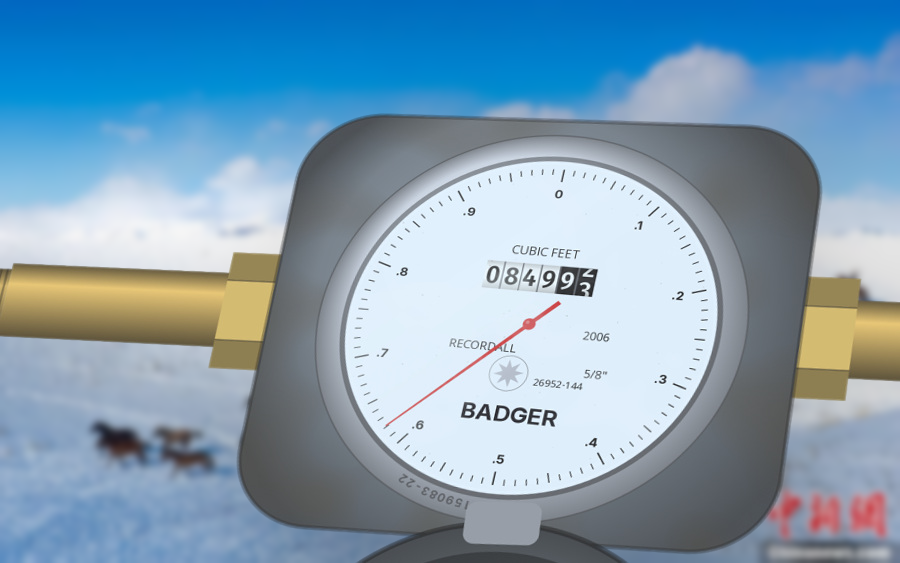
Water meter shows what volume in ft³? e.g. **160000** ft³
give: **84992.62** ft³
